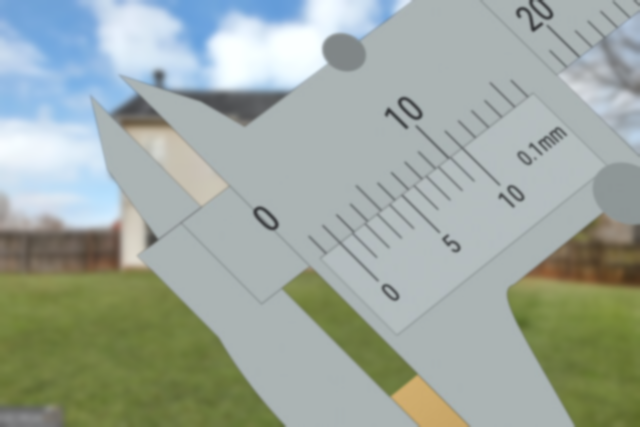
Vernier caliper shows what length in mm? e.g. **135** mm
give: **2.0** mm
